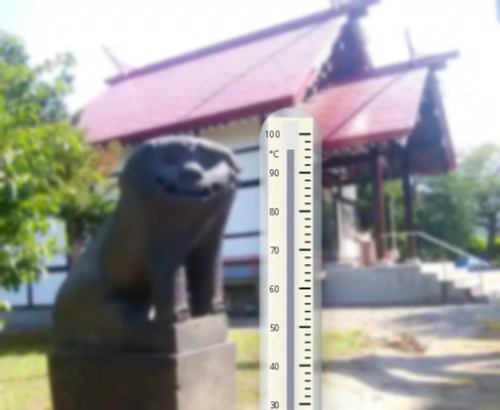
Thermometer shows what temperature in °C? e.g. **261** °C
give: **96** °C
